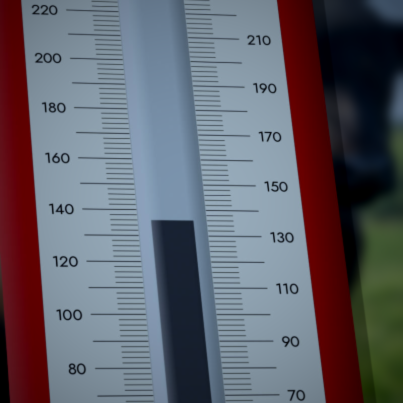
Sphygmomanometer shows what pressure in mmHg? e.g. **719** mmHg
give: **136** mmHg
